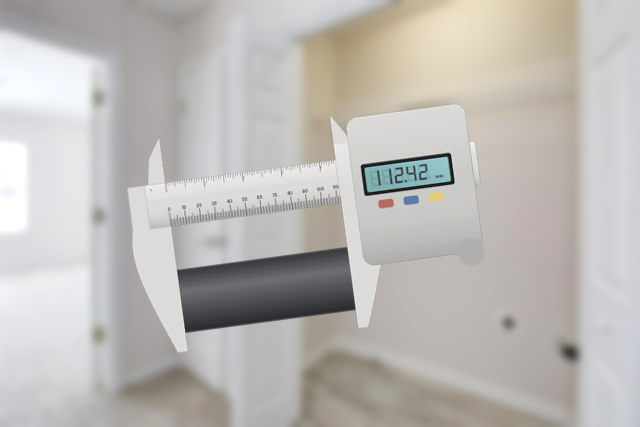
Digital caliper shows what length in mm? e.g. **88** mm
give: **112.42** mm
